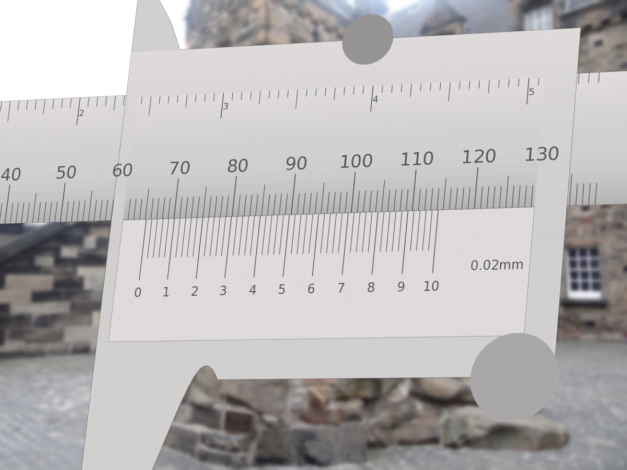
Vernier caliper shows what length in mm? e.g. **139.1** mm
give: **65.2** mm
